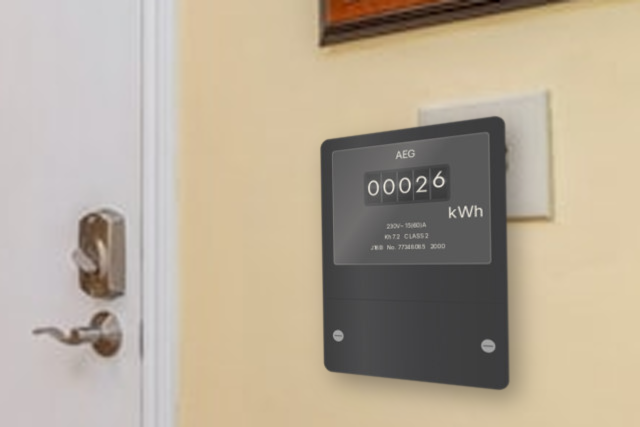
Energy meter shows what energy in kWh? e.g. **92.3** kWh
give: **26** kWh
